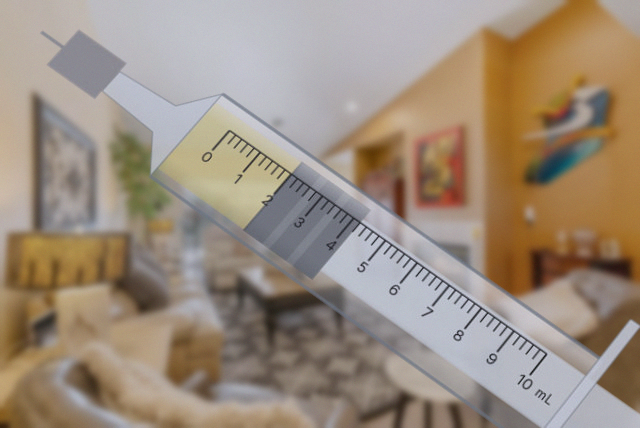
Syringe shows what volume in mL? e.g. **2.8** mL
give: **2** mL
